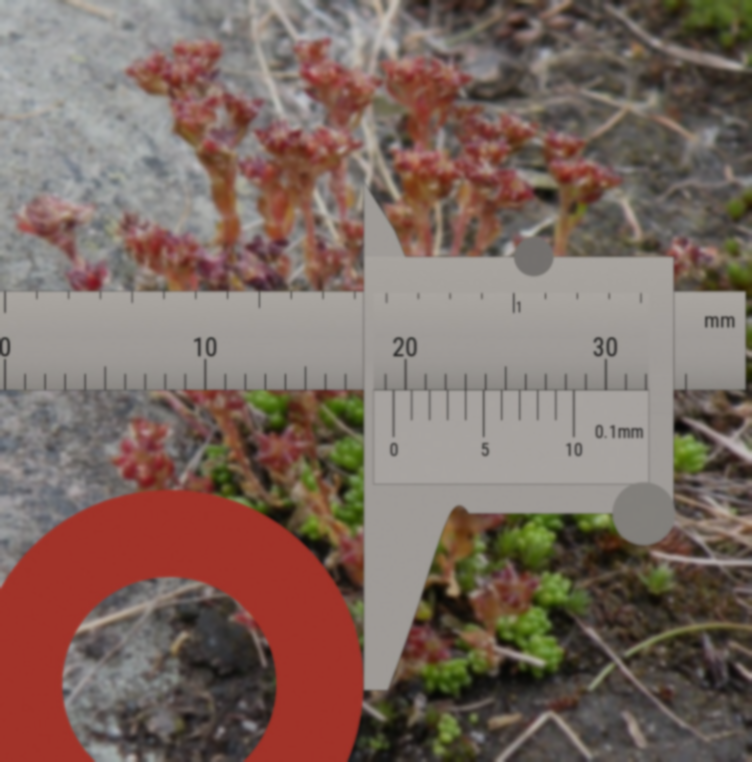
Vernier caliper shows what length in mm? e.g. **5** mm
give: **19.4** mm
